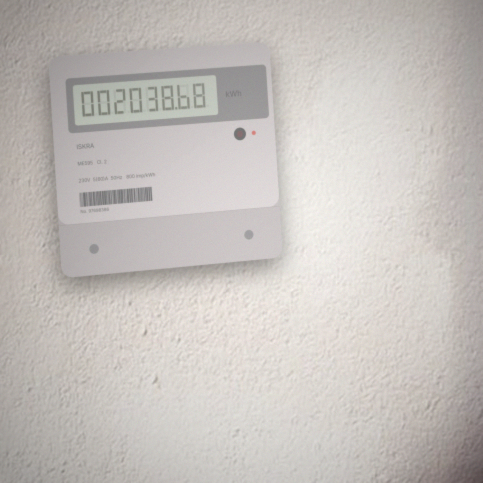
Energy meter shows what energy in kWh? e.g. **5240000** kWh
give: **2038.68** kWh
